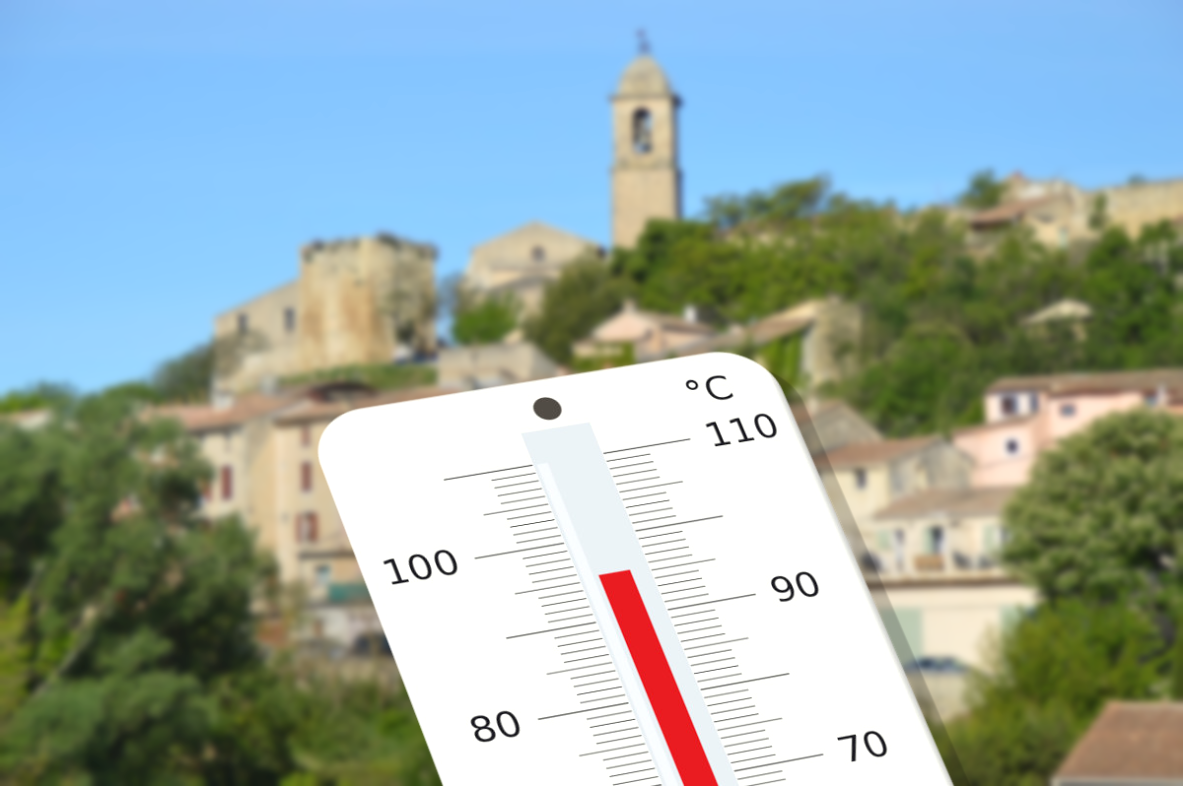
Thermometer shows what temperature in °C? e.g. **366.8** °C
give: **95.5** °C
